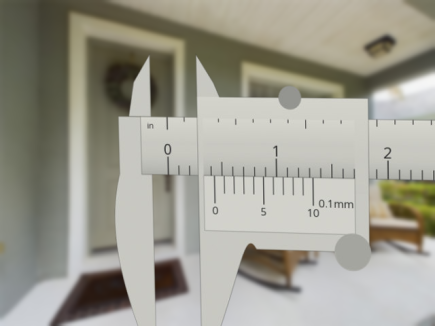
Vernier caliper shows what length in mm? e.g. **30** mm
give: **4.3** mm
